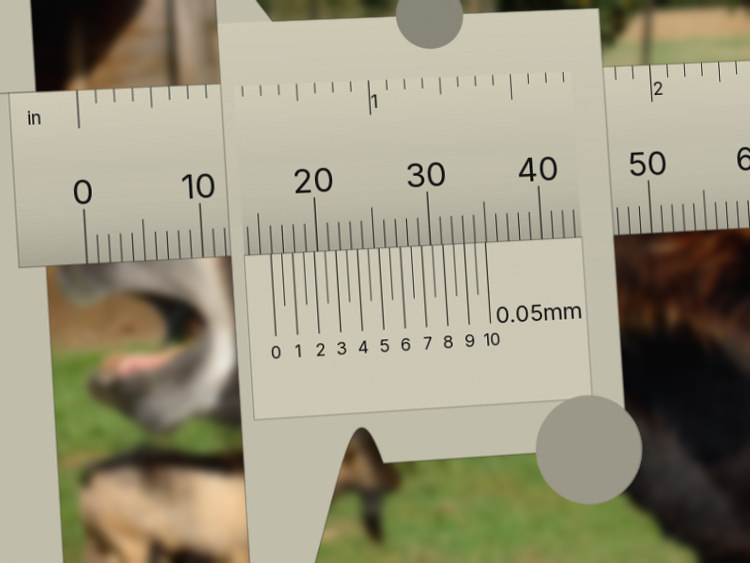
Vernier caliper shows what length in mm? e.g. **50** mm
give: **15.9** mm
